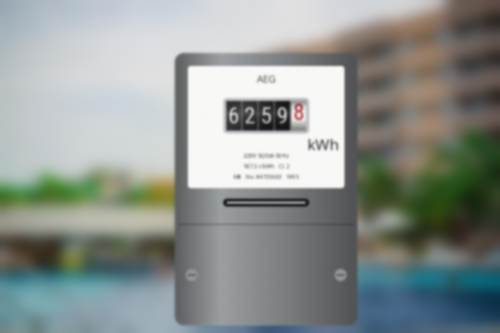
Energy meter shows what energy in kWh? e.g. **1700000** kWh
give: **6259.8** kWh
